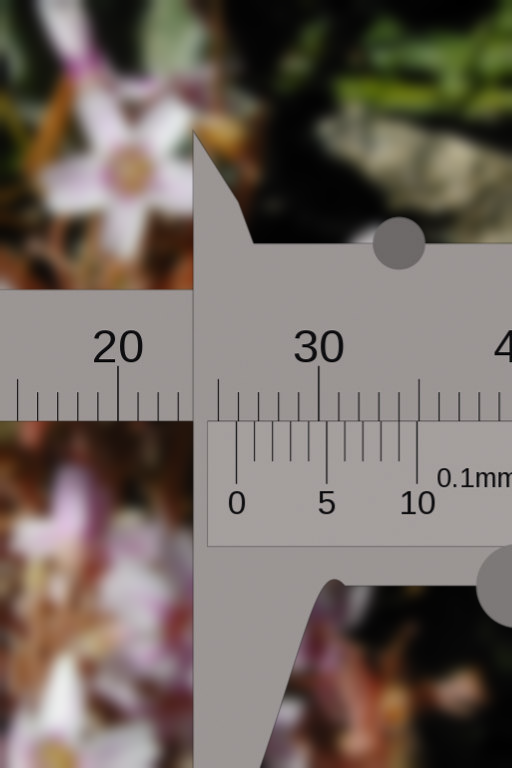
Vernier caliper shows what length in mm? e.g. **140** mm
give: **25.9** mm
